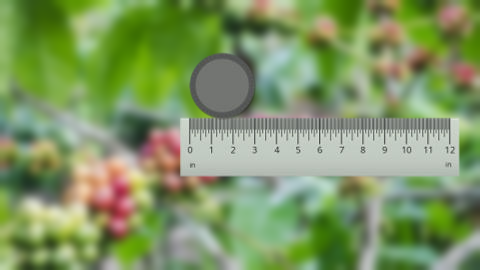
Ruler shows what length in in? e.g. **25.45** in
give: **3** in
